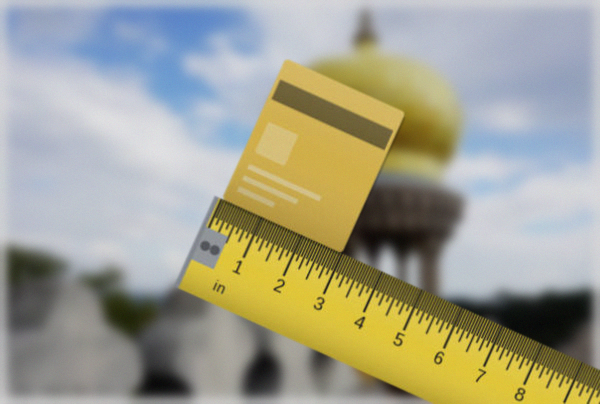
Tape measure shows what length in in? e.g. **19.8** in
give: **3** in
